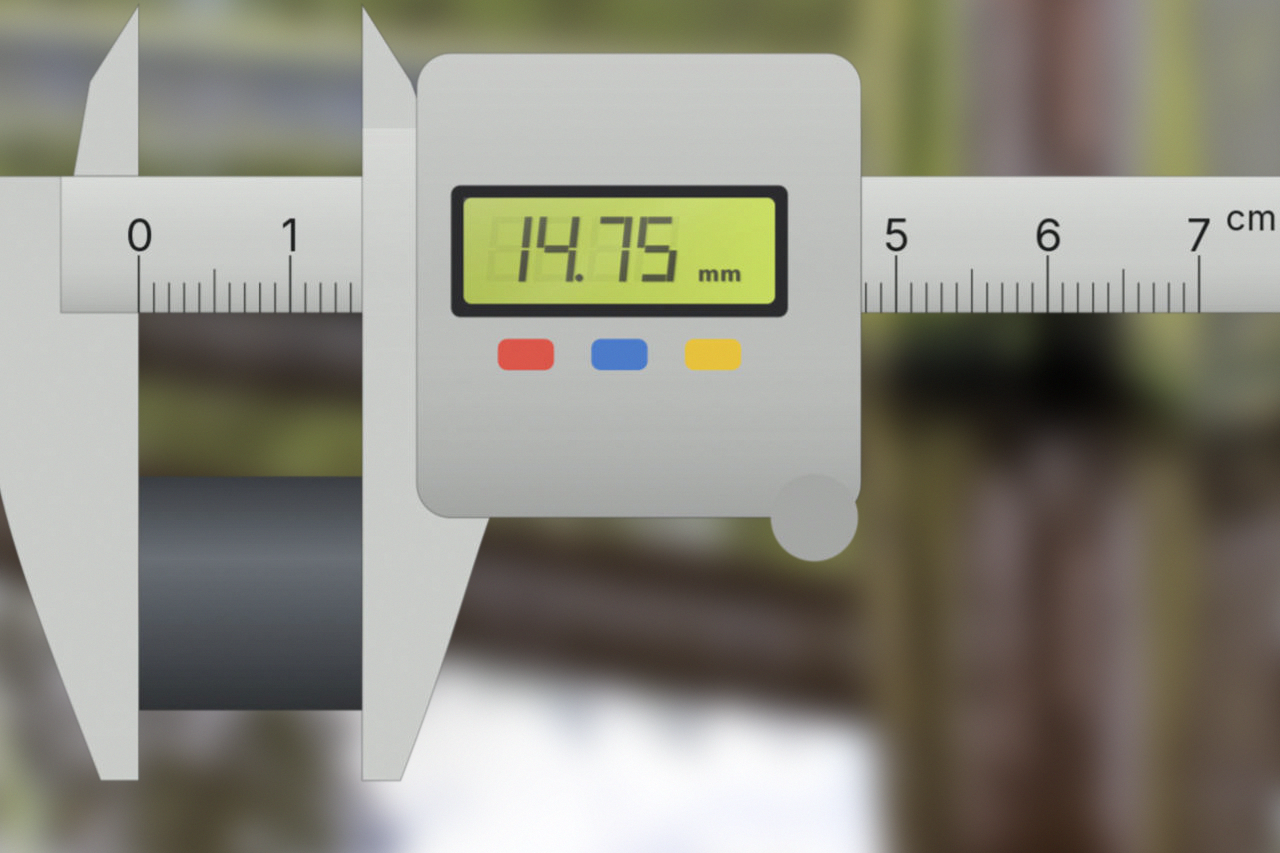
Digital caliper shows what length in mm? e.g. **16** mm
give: **14.75** mm
